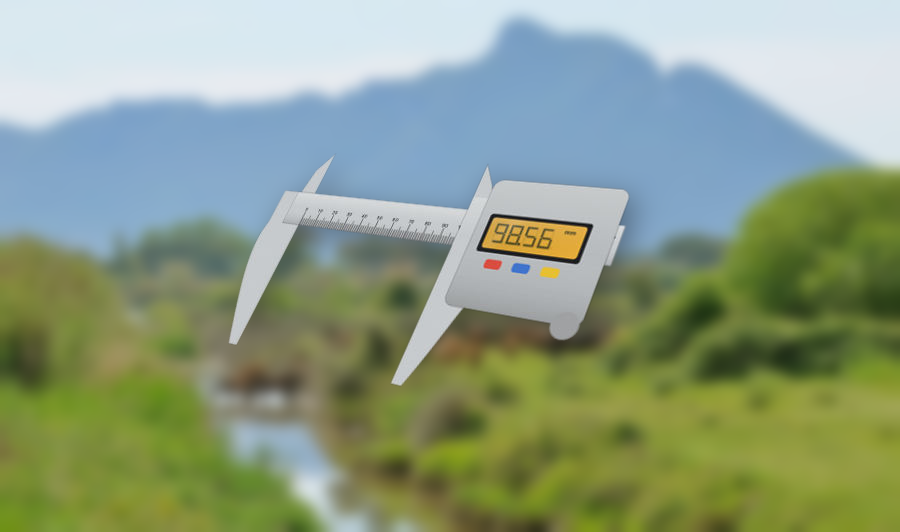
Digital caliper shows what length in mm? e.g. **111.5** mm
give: **98.56** mm
